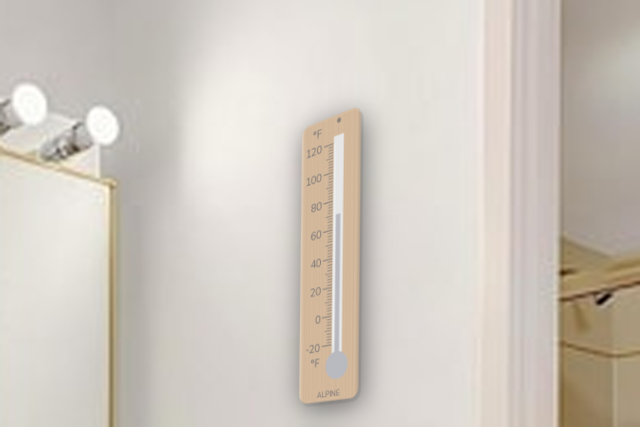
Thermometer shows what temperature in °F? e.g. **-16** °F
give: **70** °F
